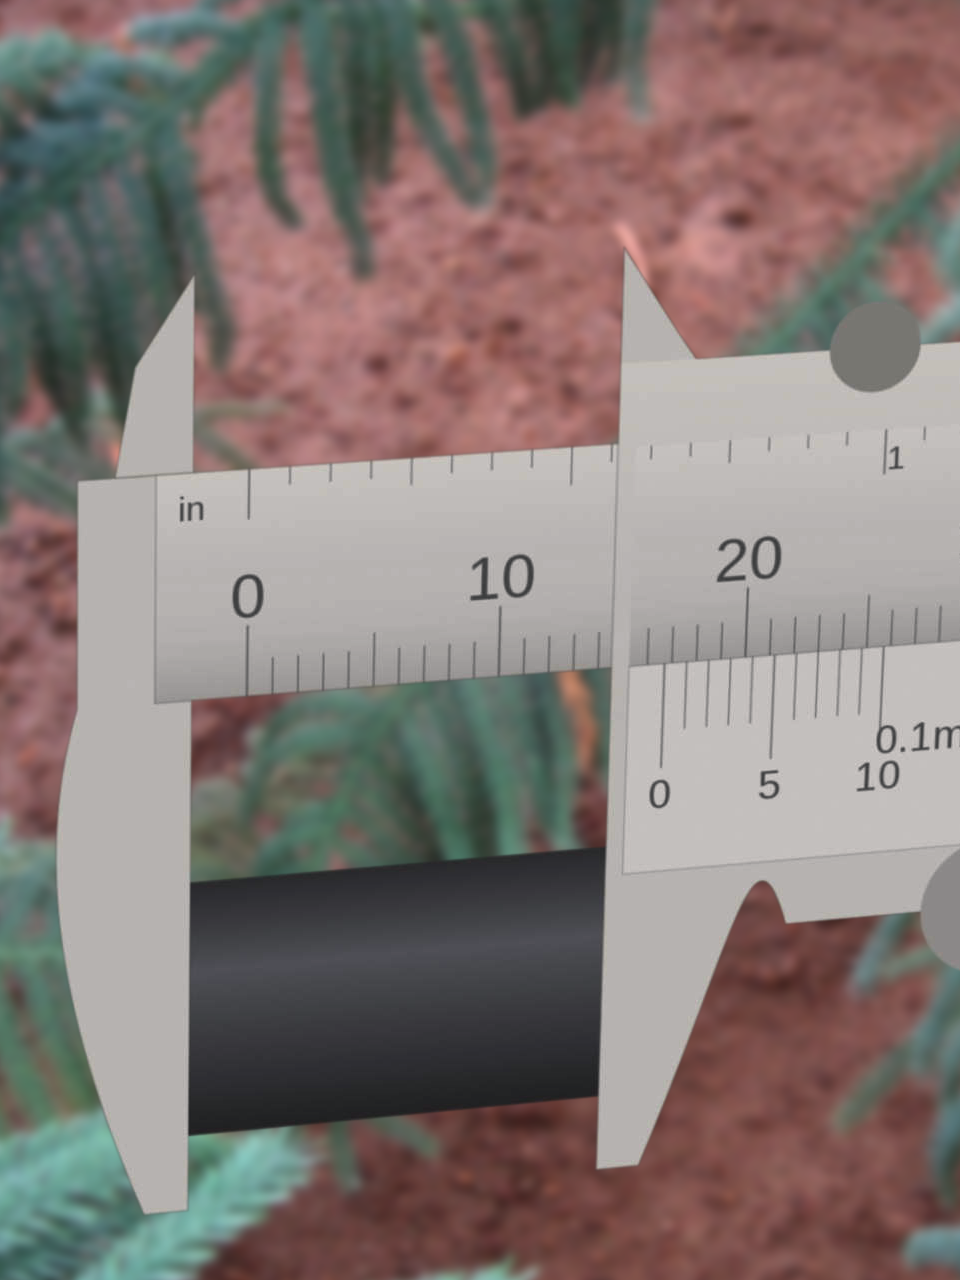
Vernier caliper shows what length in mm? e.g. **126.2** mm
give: **16.7** mm
